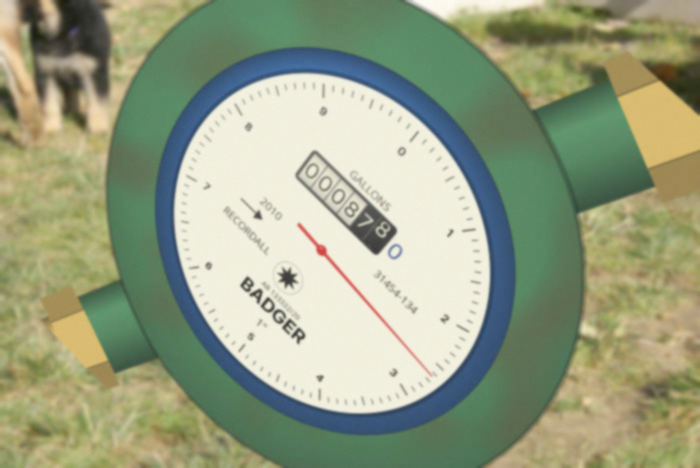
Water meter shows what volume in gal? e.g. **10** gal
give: **8782.6** gal
